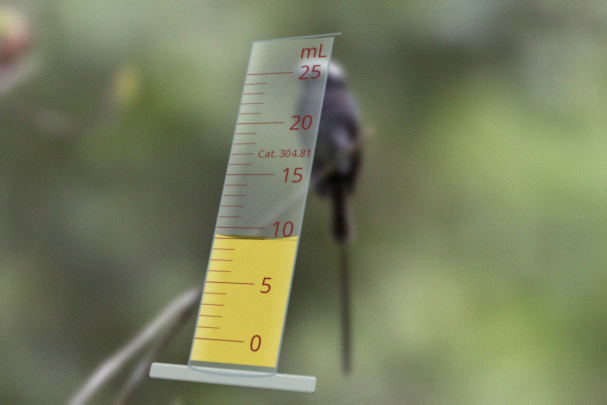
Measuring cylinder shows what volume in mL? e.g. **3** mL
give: **9** mL
